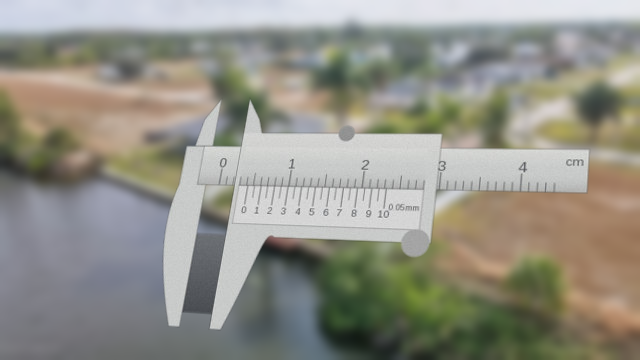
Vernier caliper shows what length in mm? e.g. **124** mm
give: **4.2** mm
